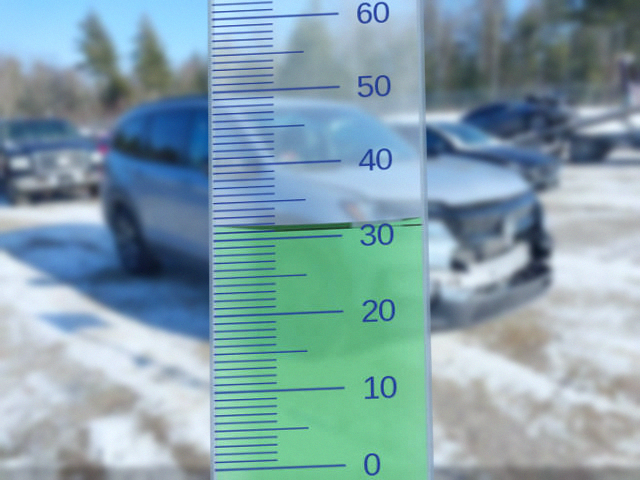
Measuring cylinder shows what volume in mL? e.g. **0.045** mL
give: **31** mL
